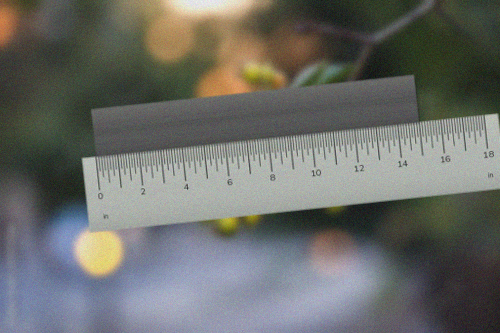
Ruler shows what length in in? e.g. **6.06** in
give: **15** in
